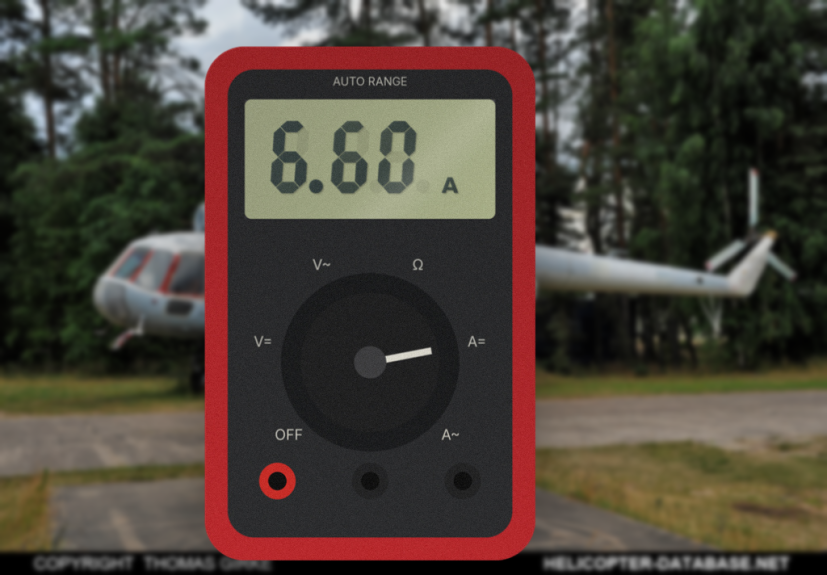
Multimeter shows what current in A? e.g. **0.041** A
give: **6.60** A
